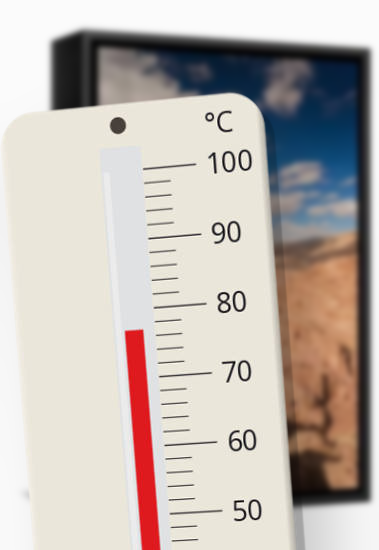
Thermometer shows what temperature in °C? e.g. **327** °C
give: **77** °C
